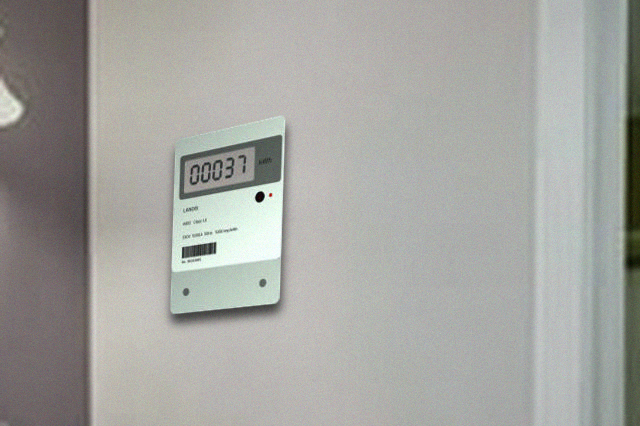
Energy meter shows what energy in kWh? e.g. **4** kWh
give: **37** kWh
